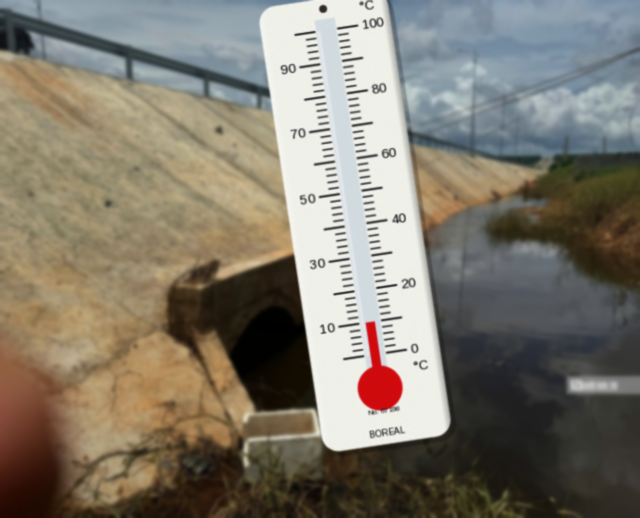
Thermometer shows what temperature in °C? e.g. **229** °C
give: **10** °C
